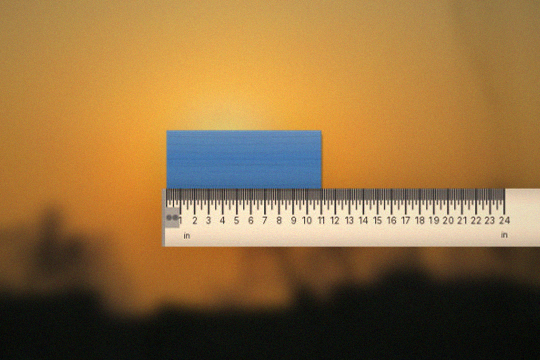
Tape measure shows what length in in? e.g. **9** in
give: **11** in
